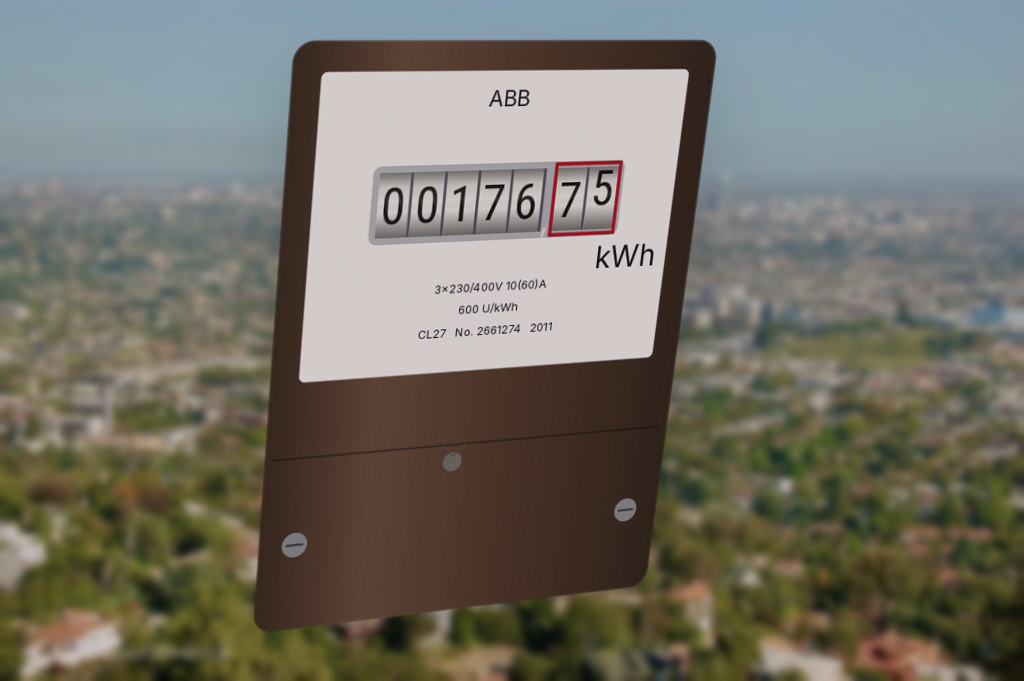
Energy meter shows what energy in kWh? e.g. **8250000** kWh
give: **176.75** kWh
